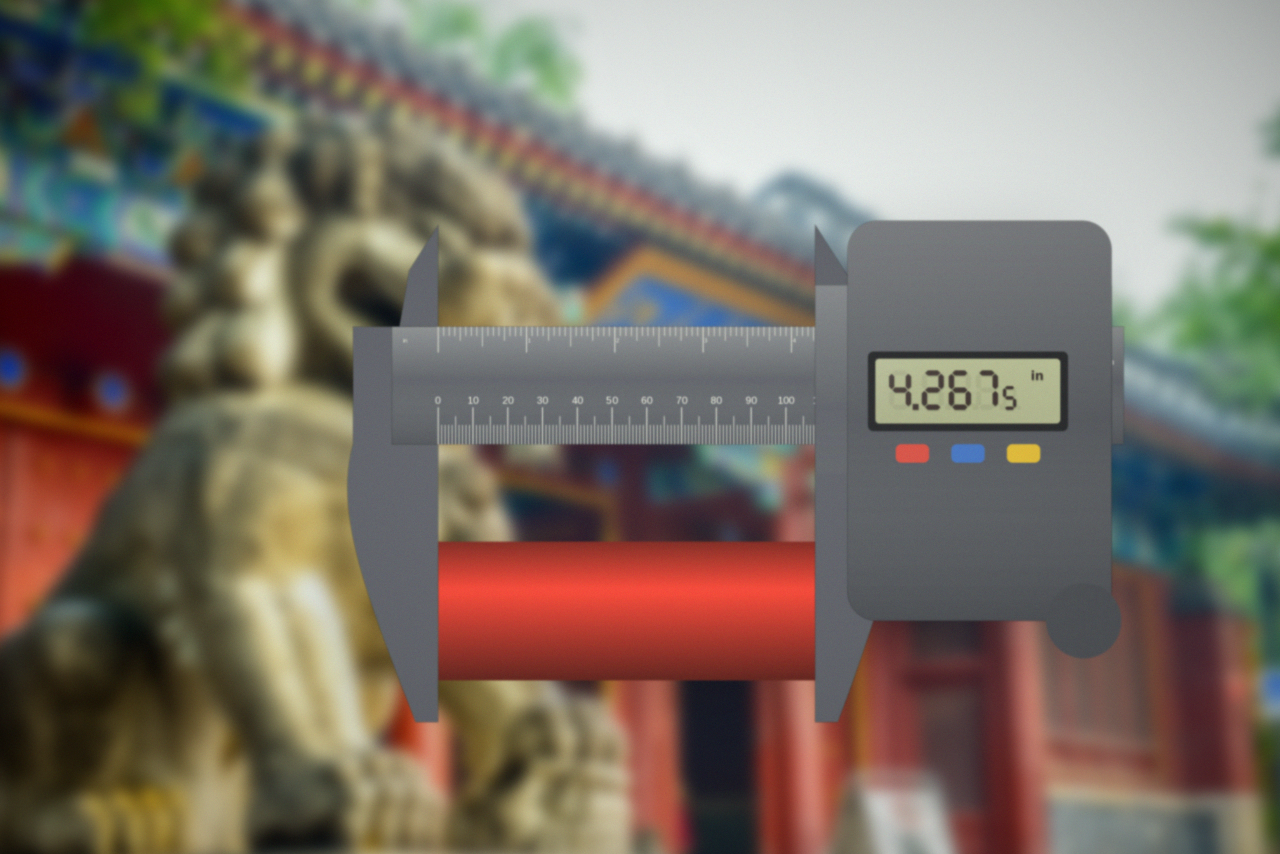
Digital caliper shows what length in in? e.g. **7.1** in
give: **4.2675** in
